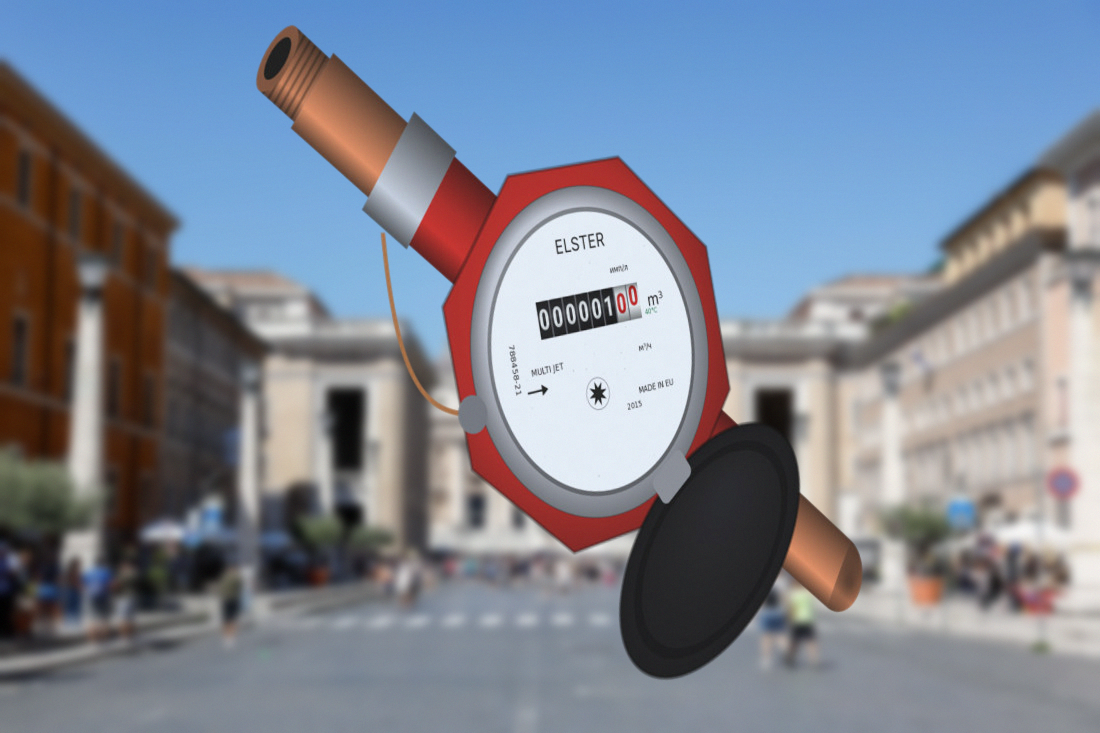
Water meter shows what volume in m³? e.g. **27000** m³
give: **1.00** m³
